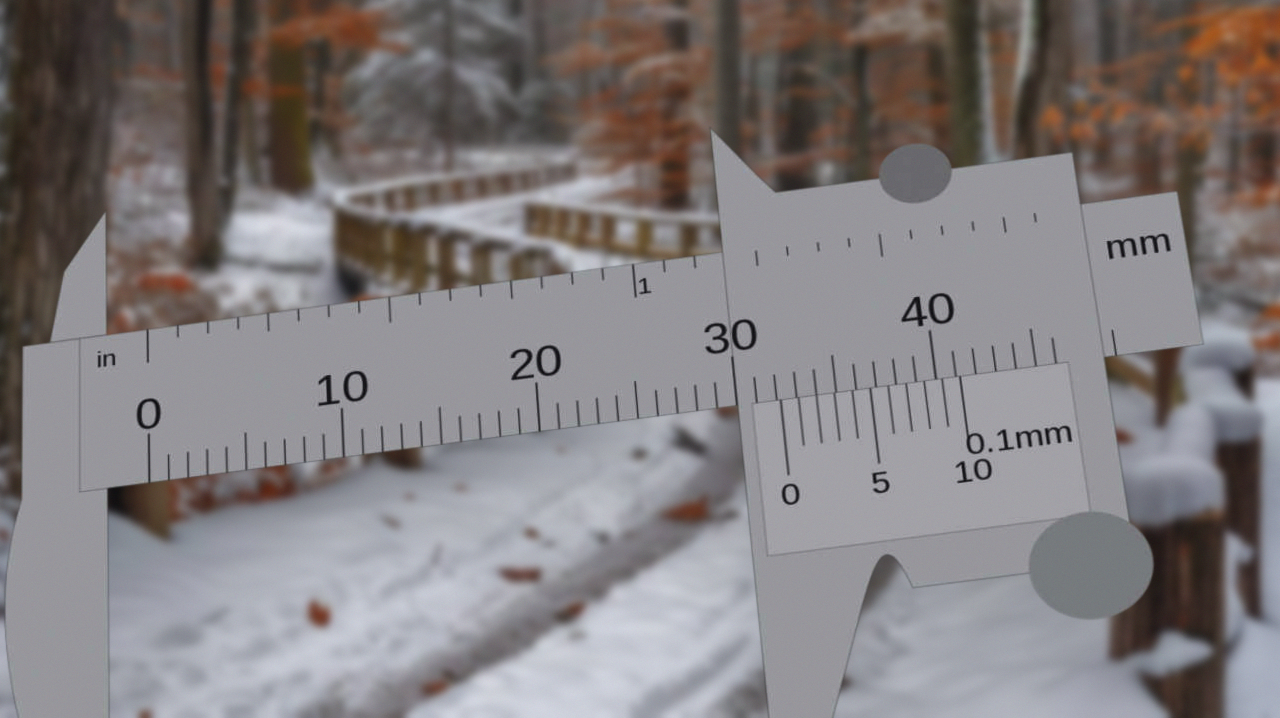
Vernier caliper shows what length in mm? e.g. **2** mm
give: **32.2** mm
